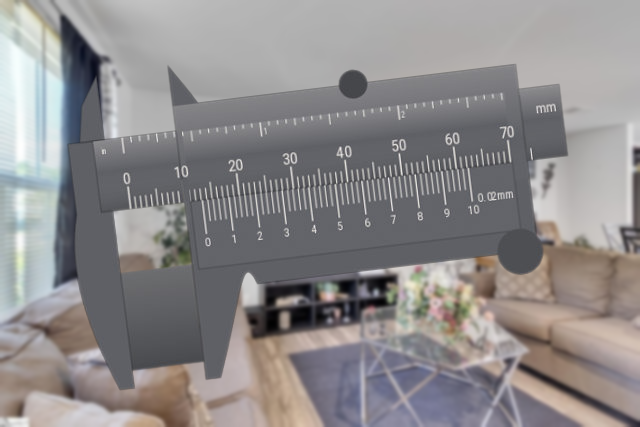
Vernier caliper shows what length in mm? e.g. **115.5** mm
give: **13.2** mm
